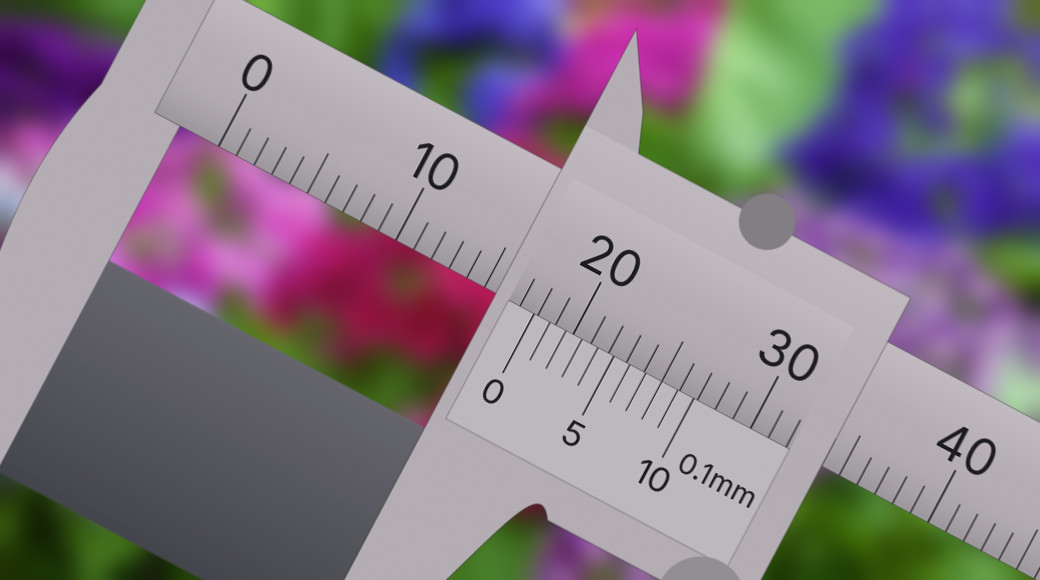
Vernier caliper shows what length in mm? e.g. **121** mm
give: **17.8** mm
